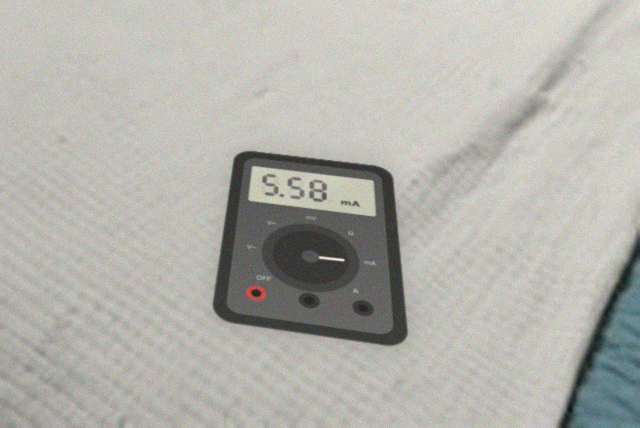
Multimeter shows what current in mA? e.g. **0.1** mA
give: **5.58** mA
